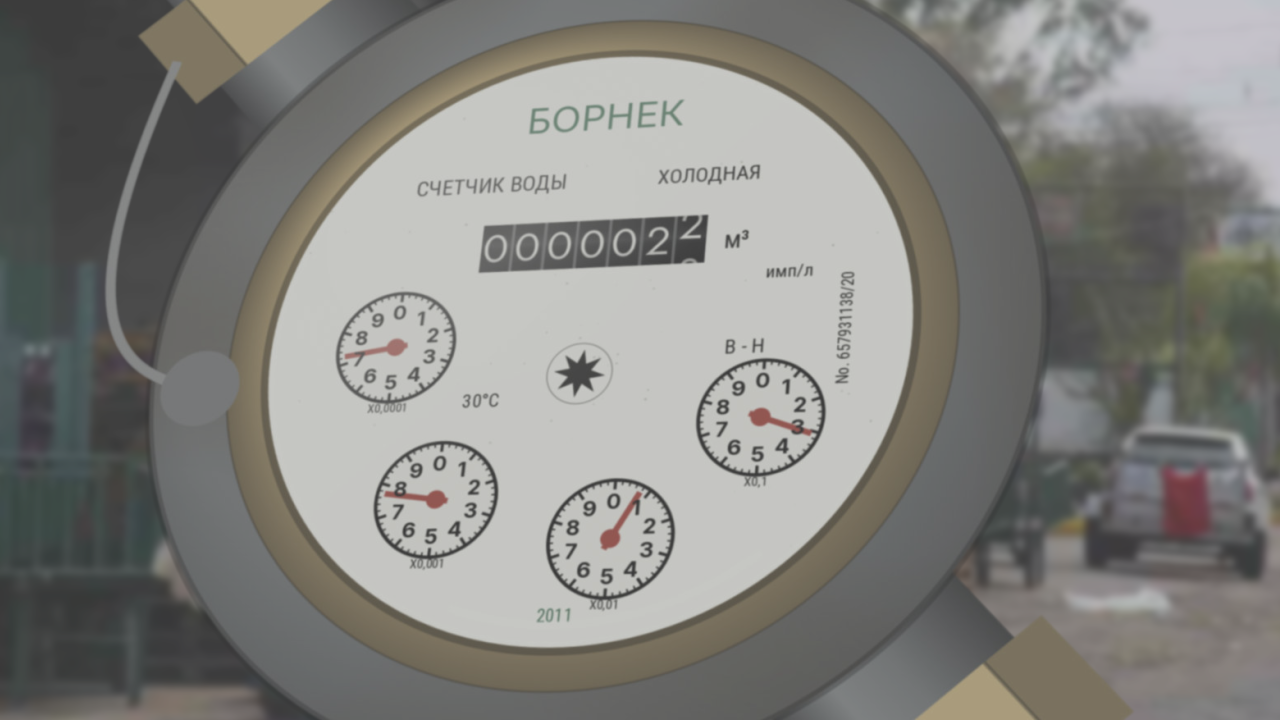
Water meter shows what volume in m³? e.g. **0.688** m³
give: **22.3077** m³
